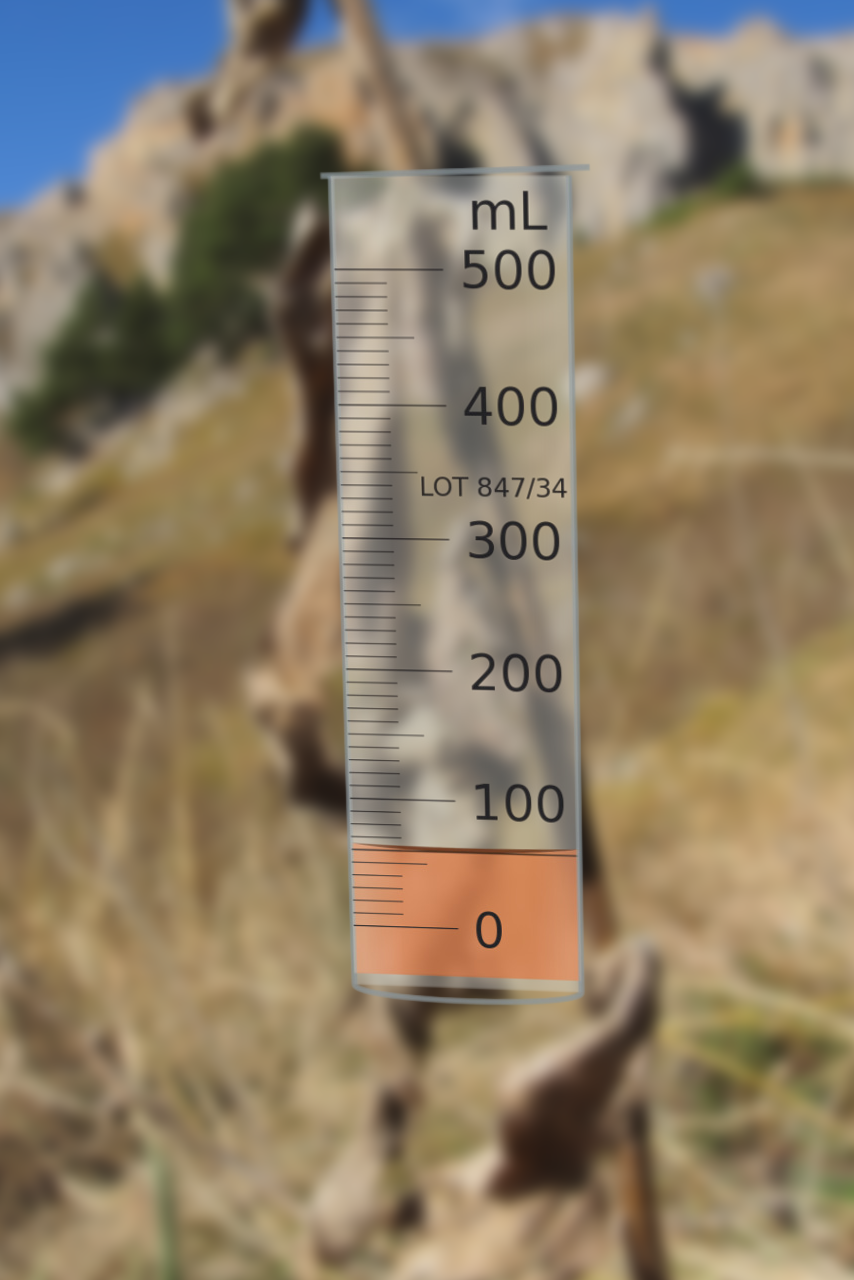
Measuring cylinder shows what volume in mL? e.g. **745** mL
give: **60** mL
